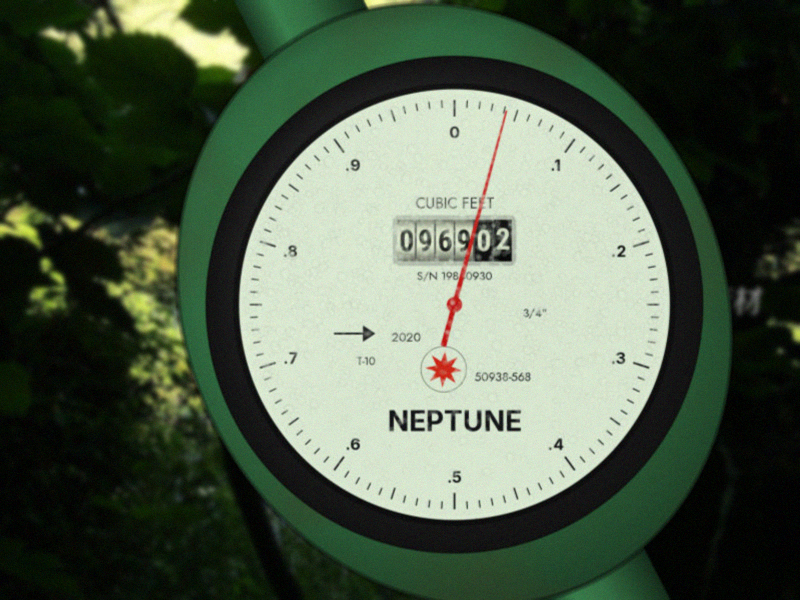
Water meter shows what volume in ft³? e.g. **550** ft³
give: **96902.04** ft³
